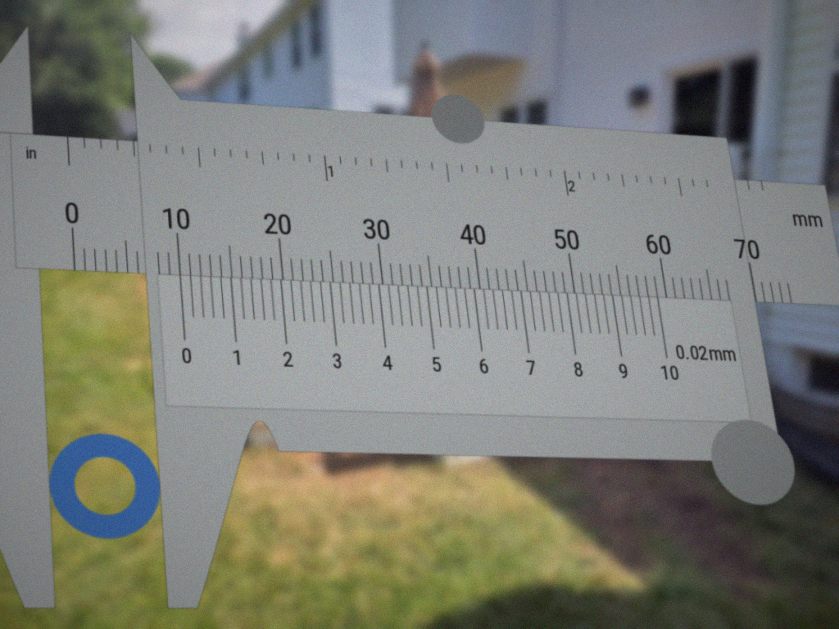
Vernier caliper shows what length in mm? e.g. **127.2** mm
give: **10.0** mm
